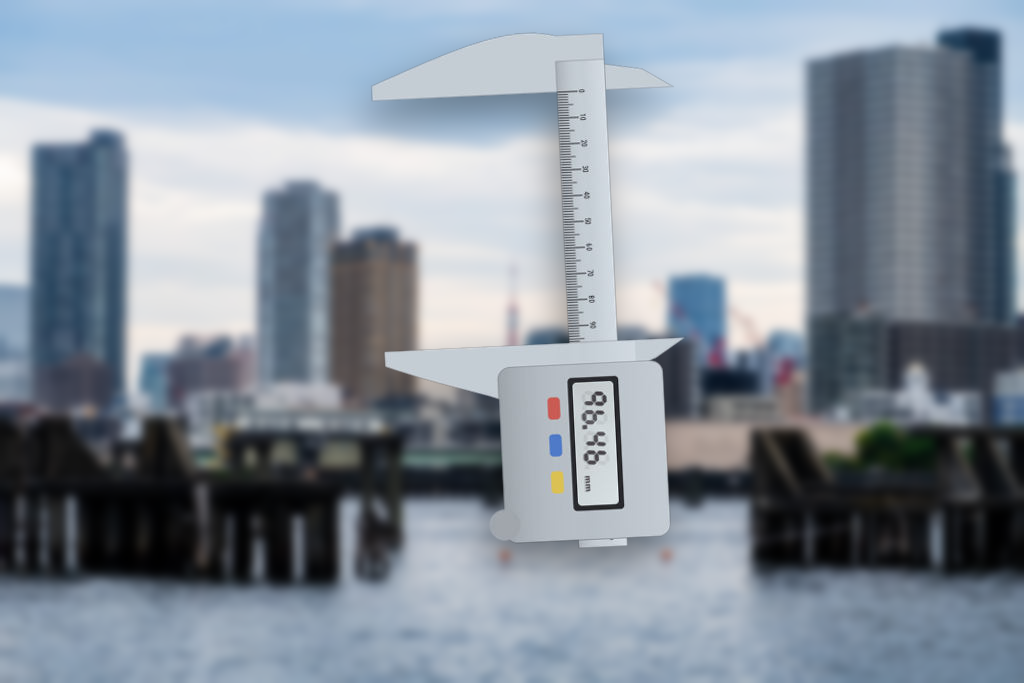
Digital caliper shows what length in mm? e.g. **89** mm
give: **96.46** mm
